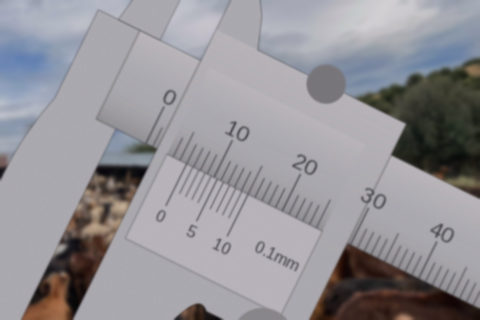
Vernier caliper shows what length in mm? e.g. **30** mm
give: **6.0** mm
